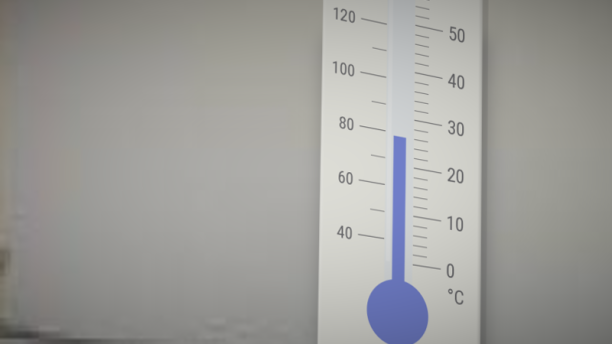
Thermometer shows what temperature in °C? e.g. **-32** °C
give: **26** °C
